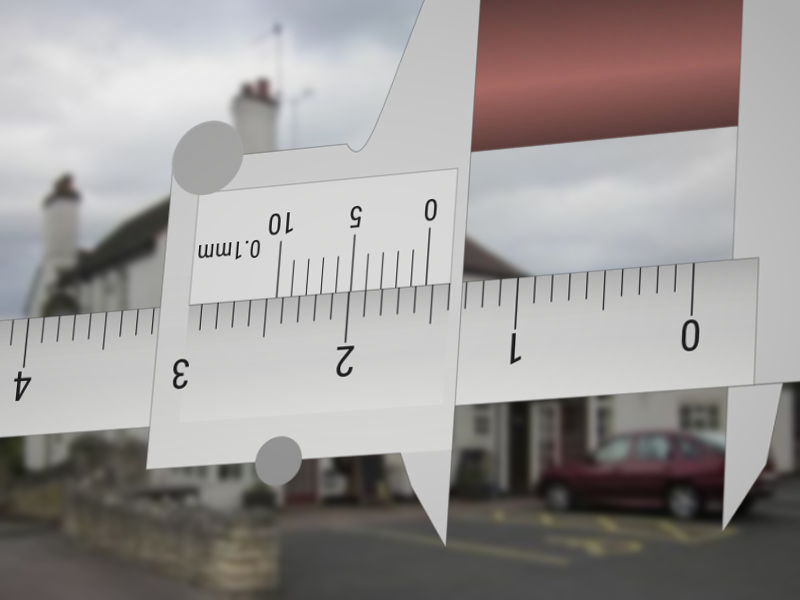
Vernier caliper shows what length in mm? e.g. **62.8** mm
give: **15.4** mm
